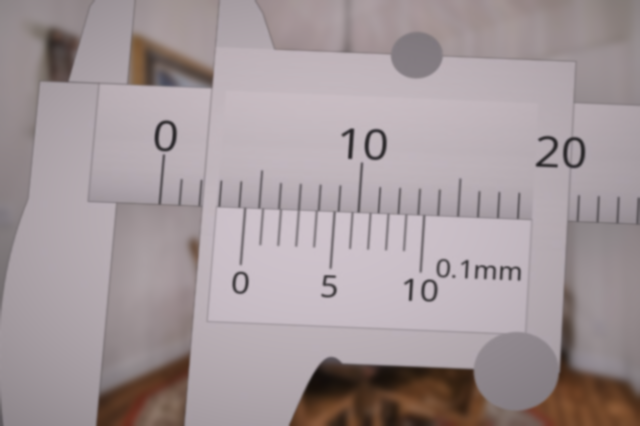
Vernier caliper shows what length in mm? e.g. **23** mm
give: **4.3** mm
